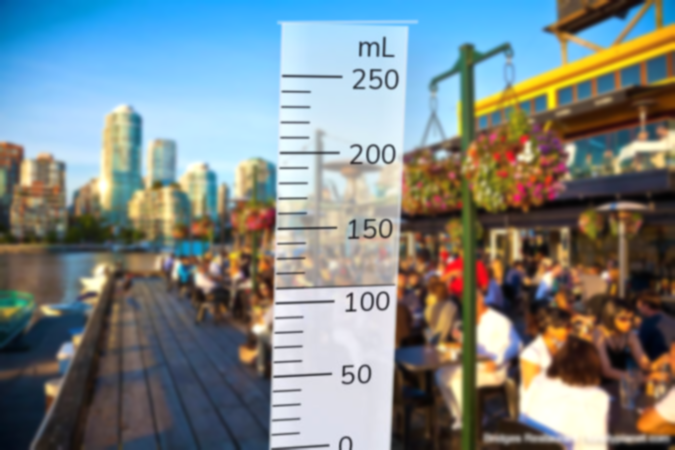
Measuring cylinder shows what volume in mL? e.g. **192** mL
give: **110** mL
